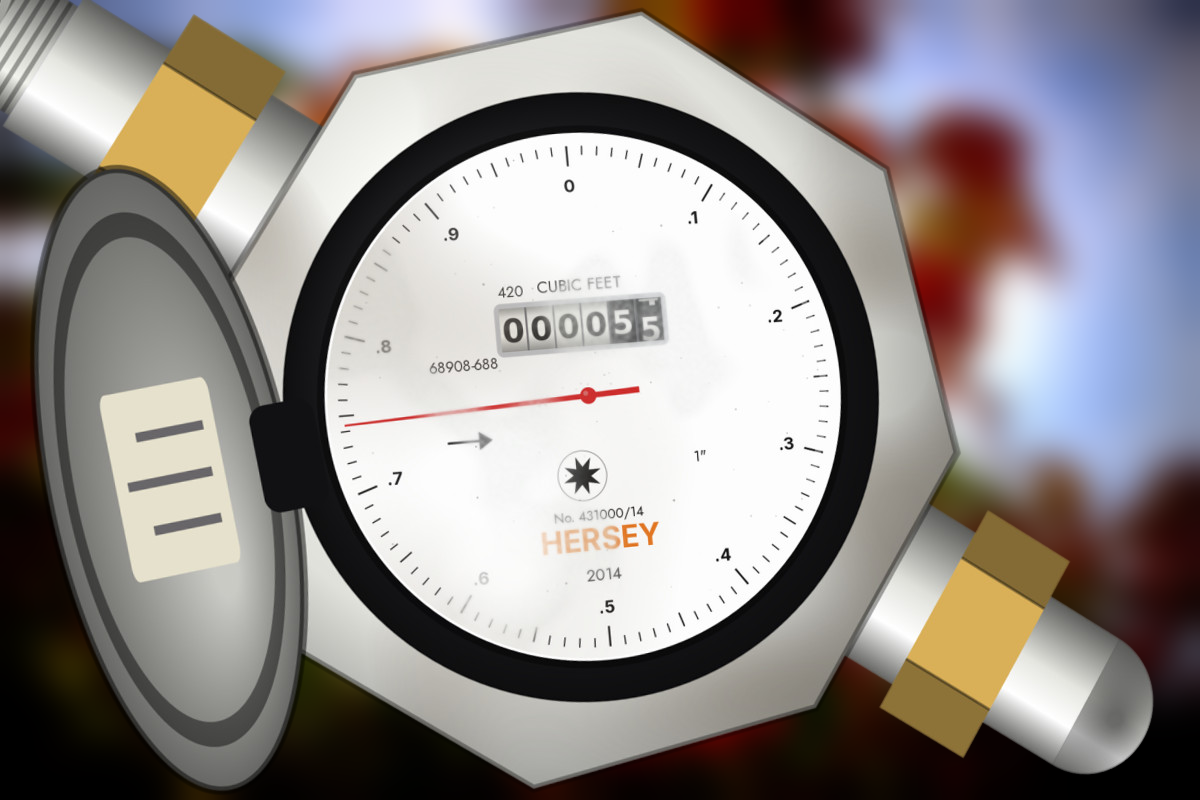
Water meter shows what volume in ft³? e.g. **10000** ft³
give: **54.74** ft³
